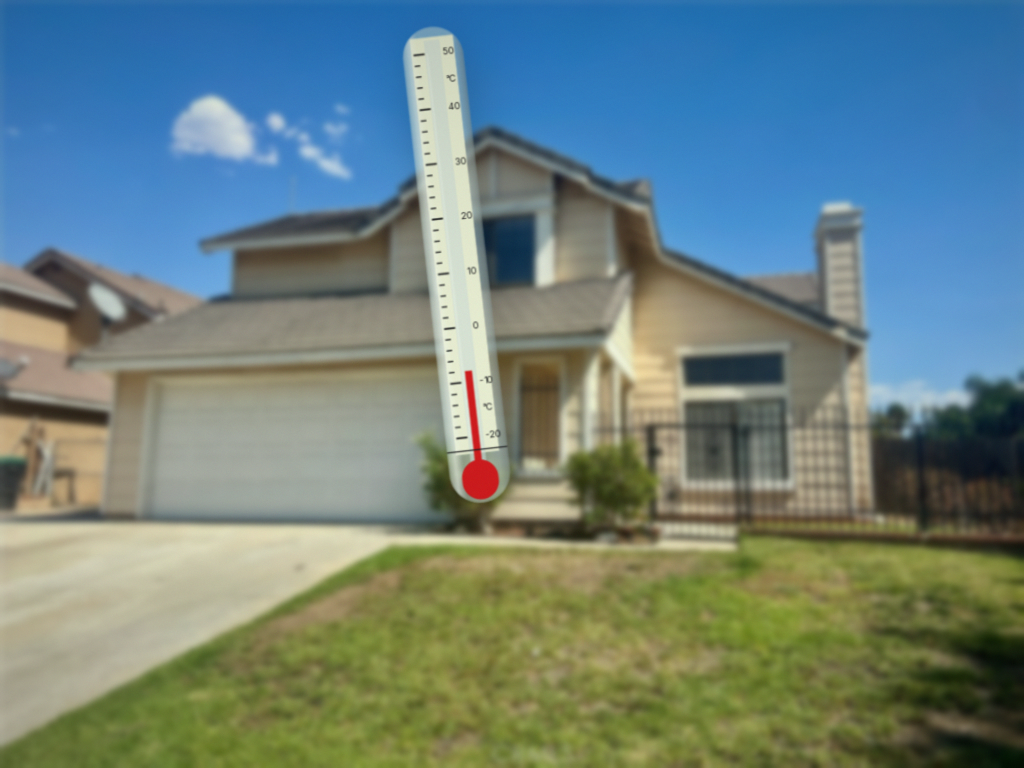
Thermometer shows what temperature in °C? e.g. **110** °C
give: **-8** °C
